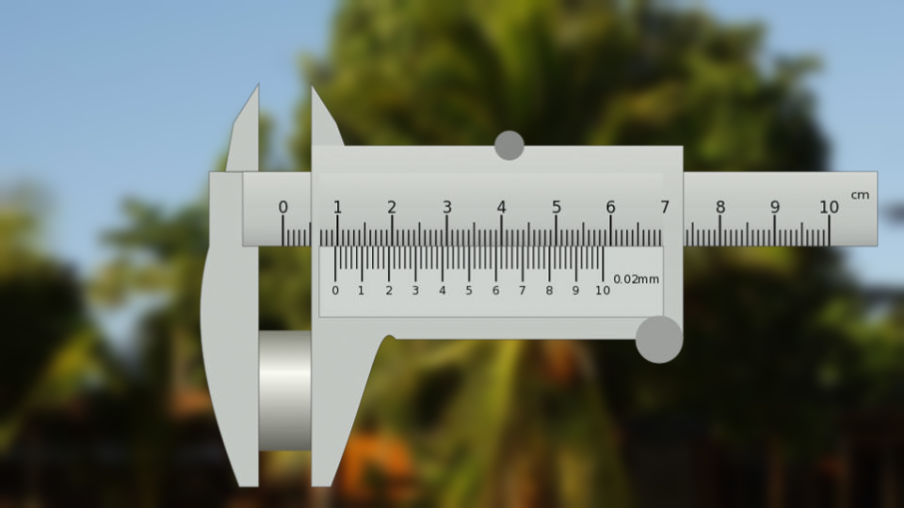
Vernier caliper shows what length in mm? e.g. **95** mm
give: **9.6** mm
